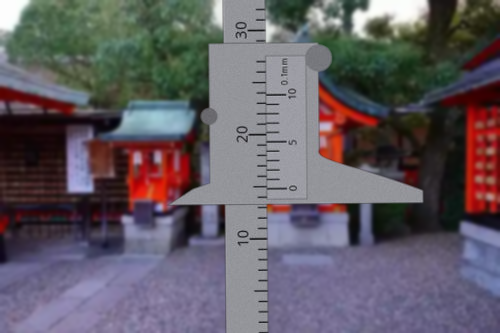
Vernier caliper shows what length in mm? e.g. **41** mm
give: **14.8** mm
